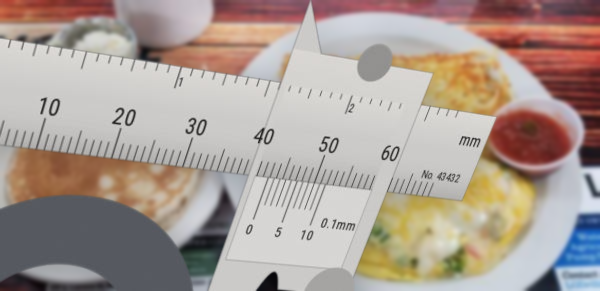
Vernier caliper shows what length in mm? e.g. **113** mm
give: **42.8** mm
